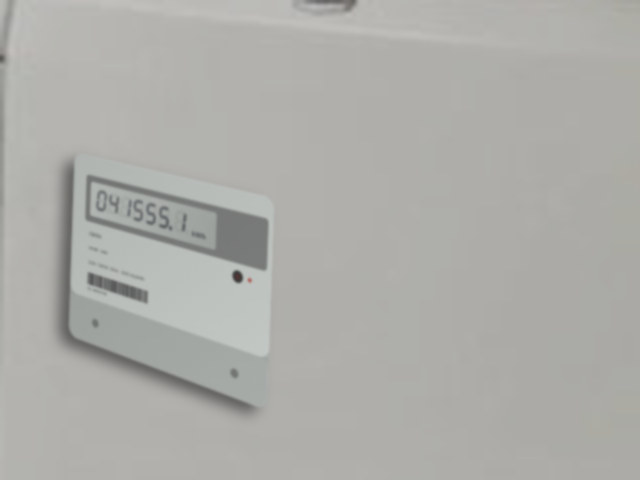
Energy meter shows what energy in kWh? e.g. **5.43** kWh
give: **41555.1** kWh
